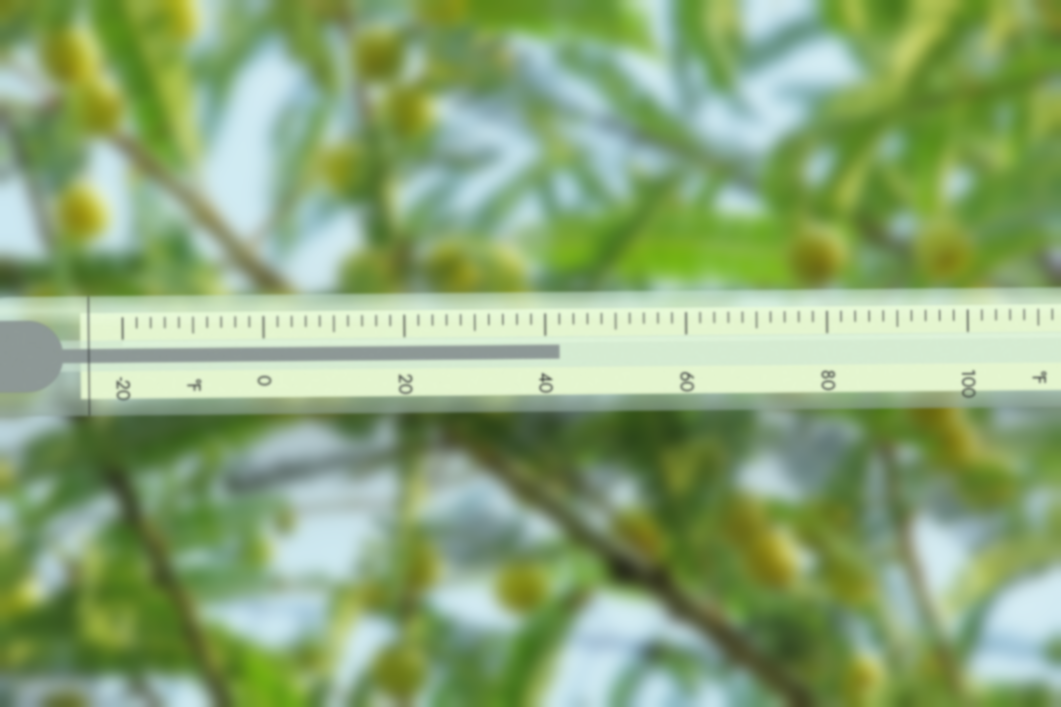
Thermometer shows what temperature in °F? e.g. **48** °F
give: **42** °F
